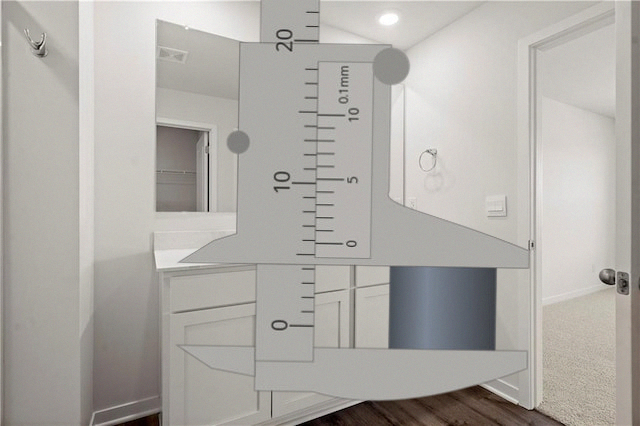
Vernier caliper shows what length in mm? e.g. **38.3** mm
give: **5.8** mm
